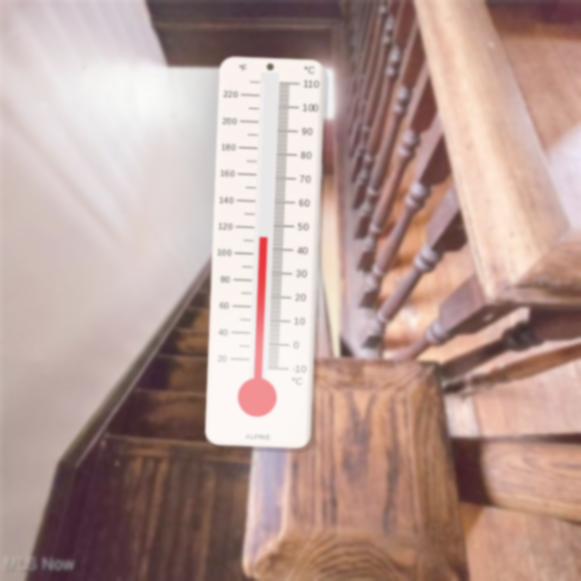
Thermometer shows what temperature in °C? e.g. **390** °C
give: **45** °C
